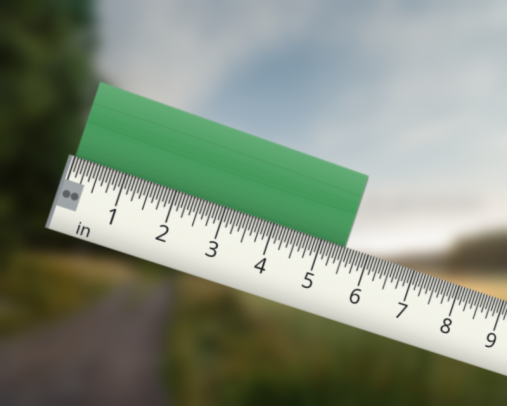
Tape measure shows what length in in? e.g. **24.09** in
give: **5.5** in
